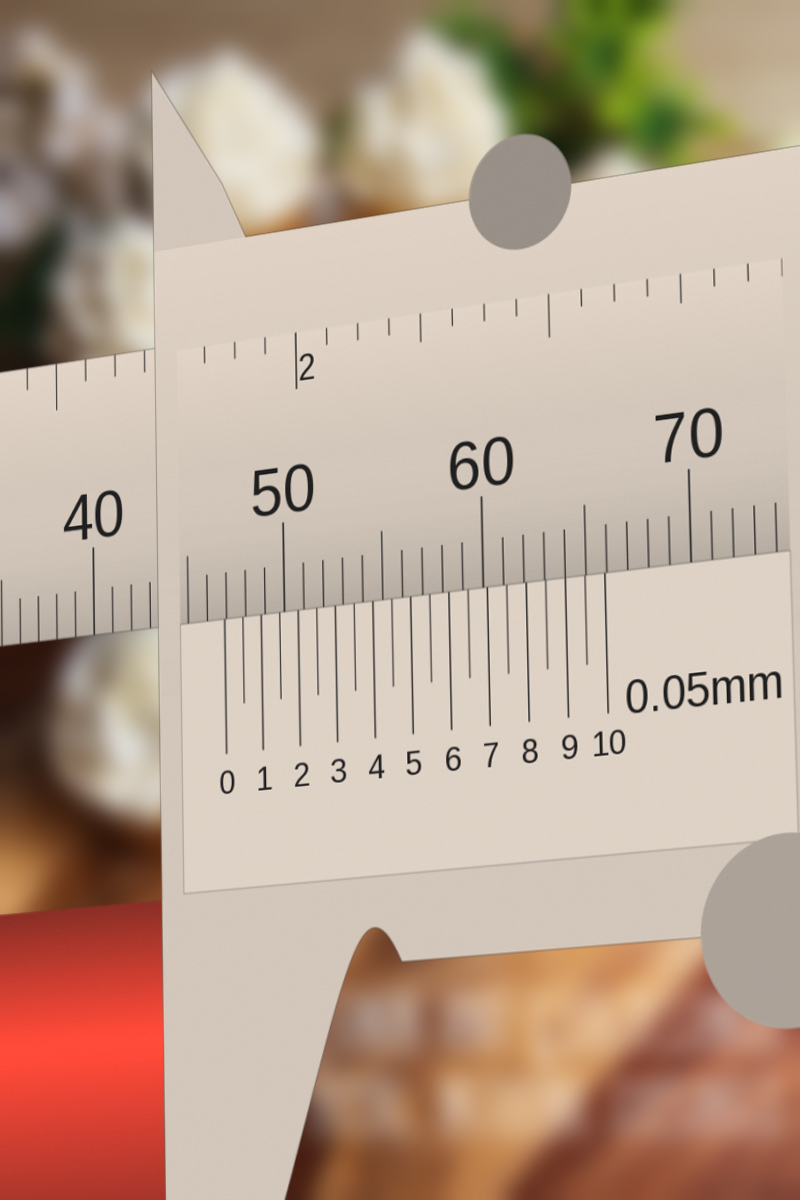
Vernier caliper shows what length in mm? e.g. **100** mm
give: **46.9** mm
